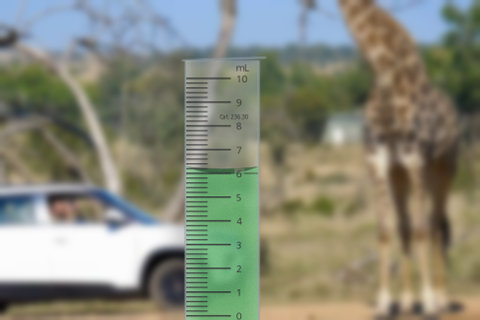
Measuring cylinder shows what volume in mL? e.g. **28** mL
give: **6** mL
